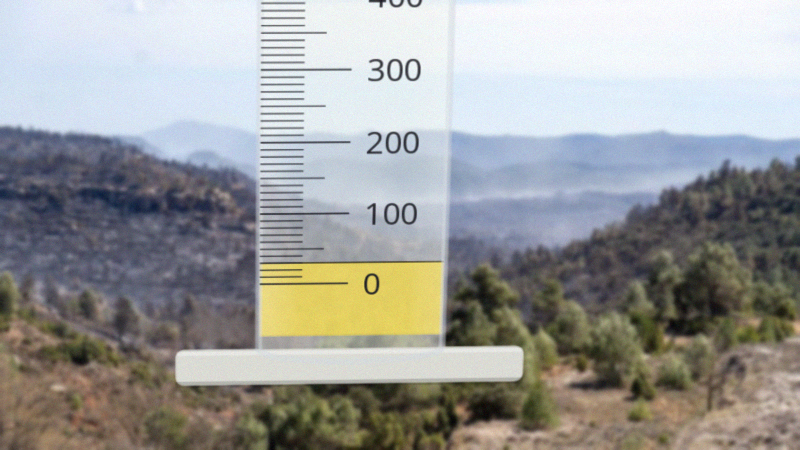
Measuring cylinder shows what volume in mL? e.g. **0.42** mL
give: **30** mL
